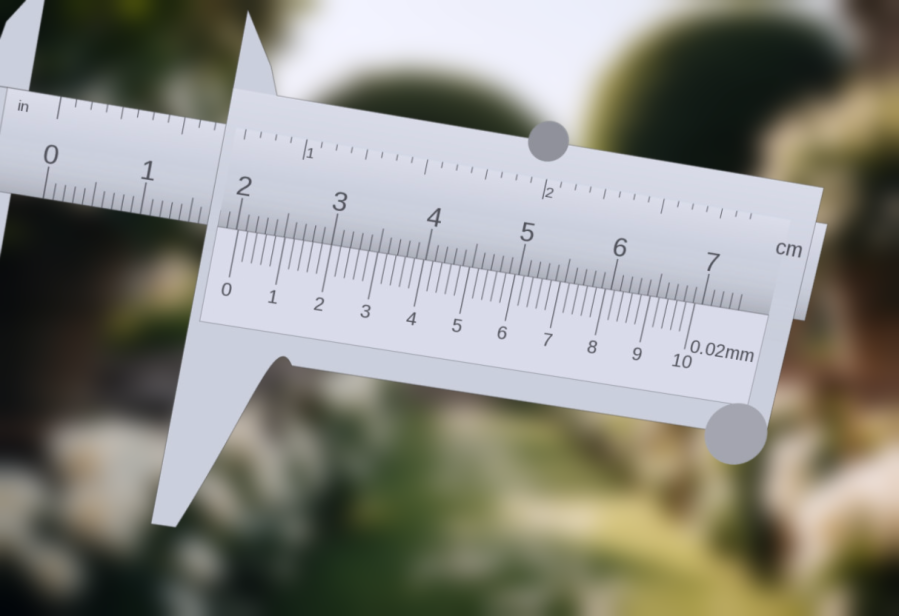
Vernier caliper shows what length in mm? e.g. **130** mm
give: **20.2** mm
